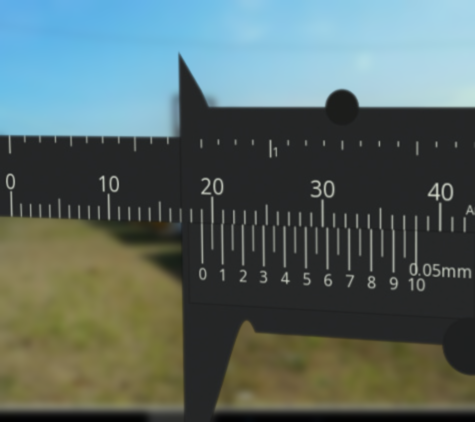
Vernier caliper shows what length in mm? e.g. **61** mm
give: **19.0** mm
